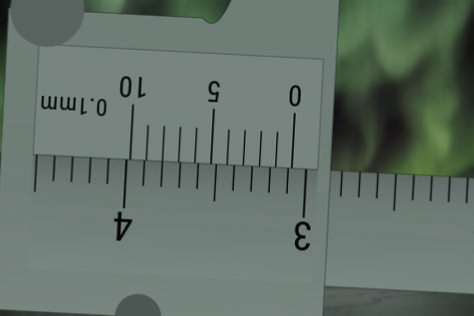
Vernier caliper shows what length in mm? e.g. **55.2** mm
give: **30.8** mm
